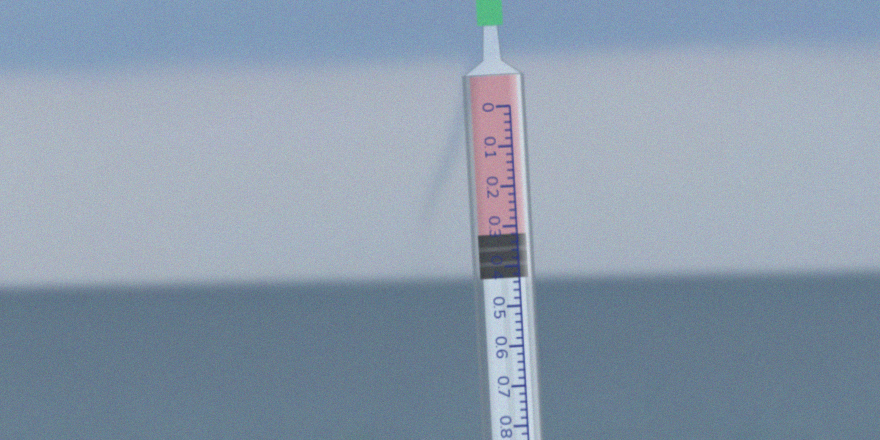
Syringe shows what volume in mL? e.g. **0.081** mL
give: **0.32** mL
